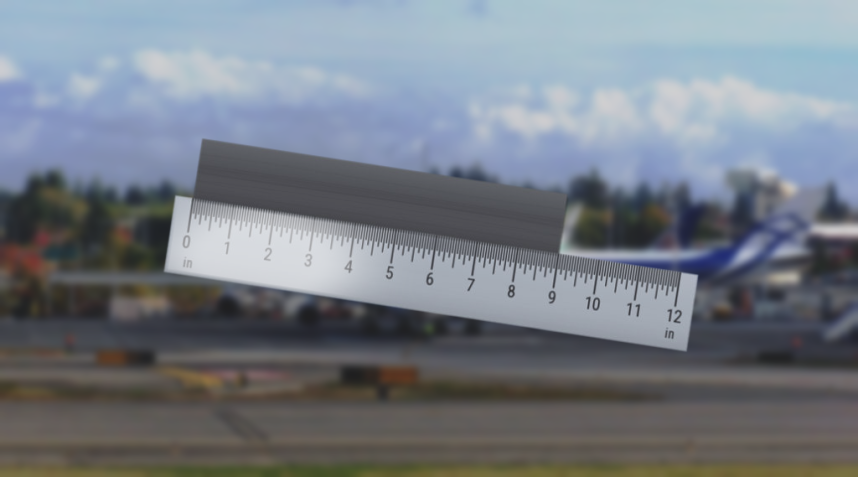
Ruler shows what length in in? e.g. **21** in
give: **9** in
